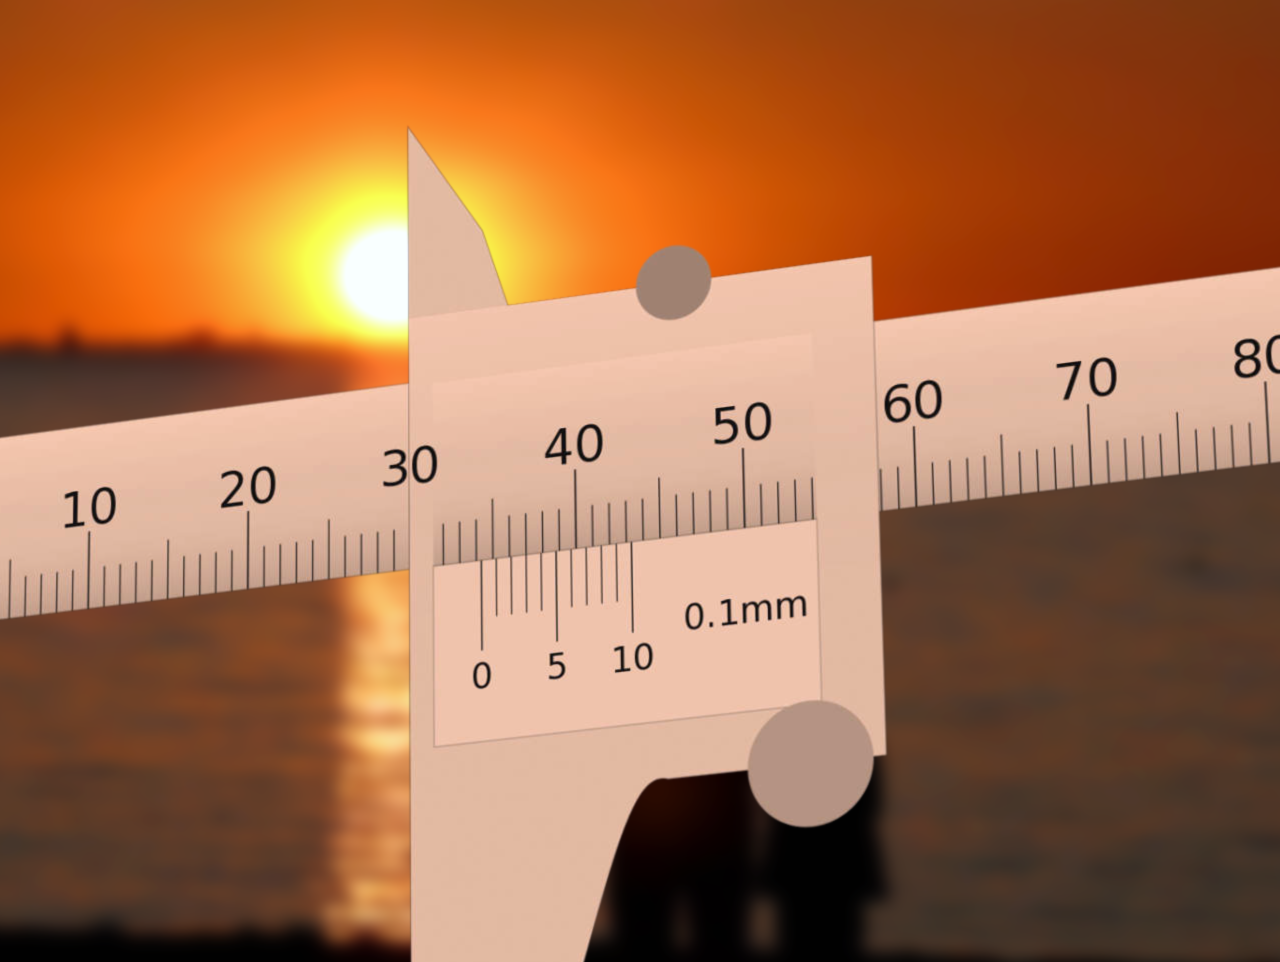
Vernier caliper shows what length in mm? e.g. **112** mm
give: **34.3** mm
